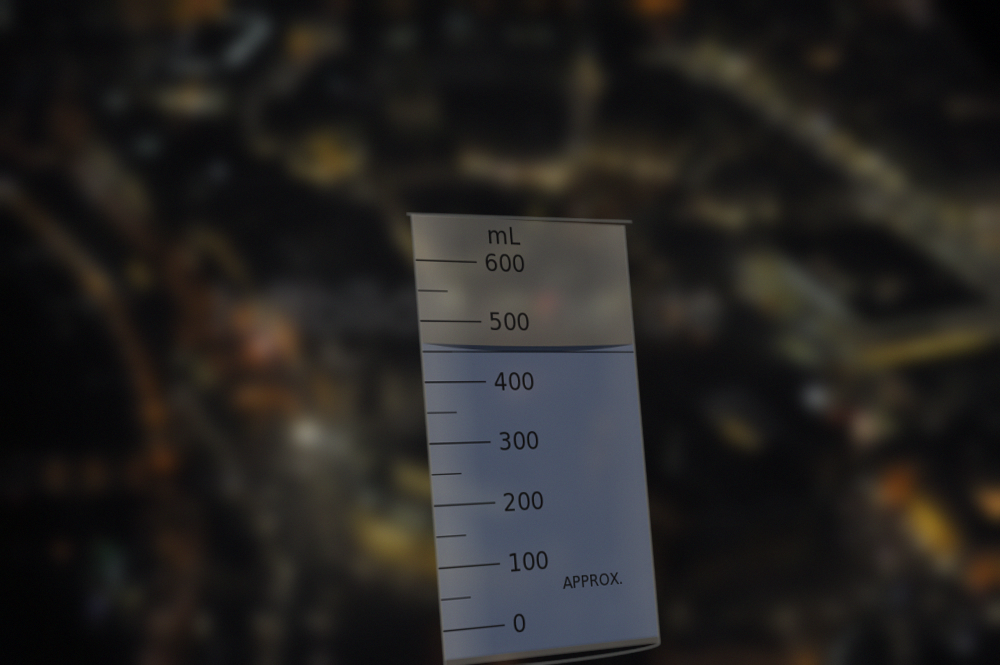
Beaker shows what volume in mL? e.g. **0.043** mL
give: **450** mL
